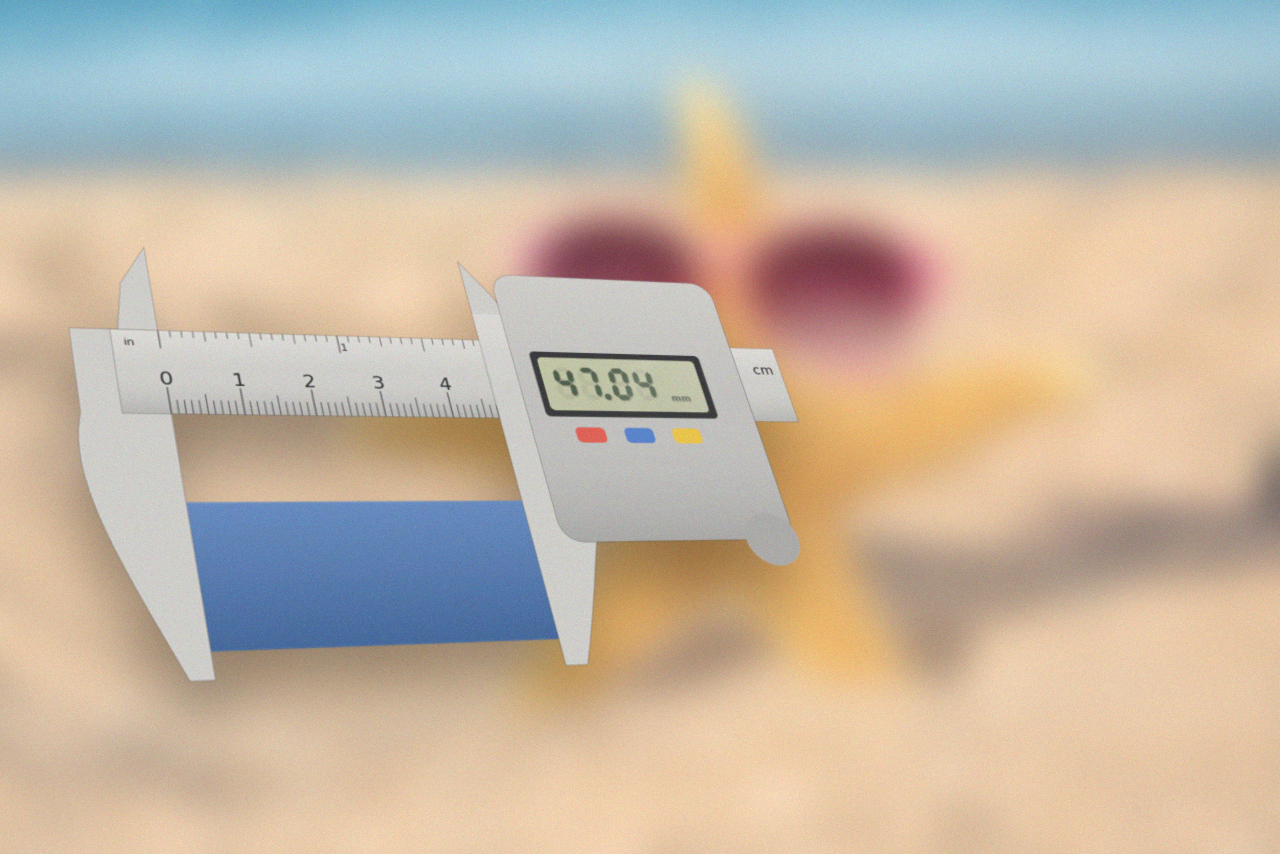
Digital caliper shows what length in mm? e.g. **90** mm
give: **47.04** mm
